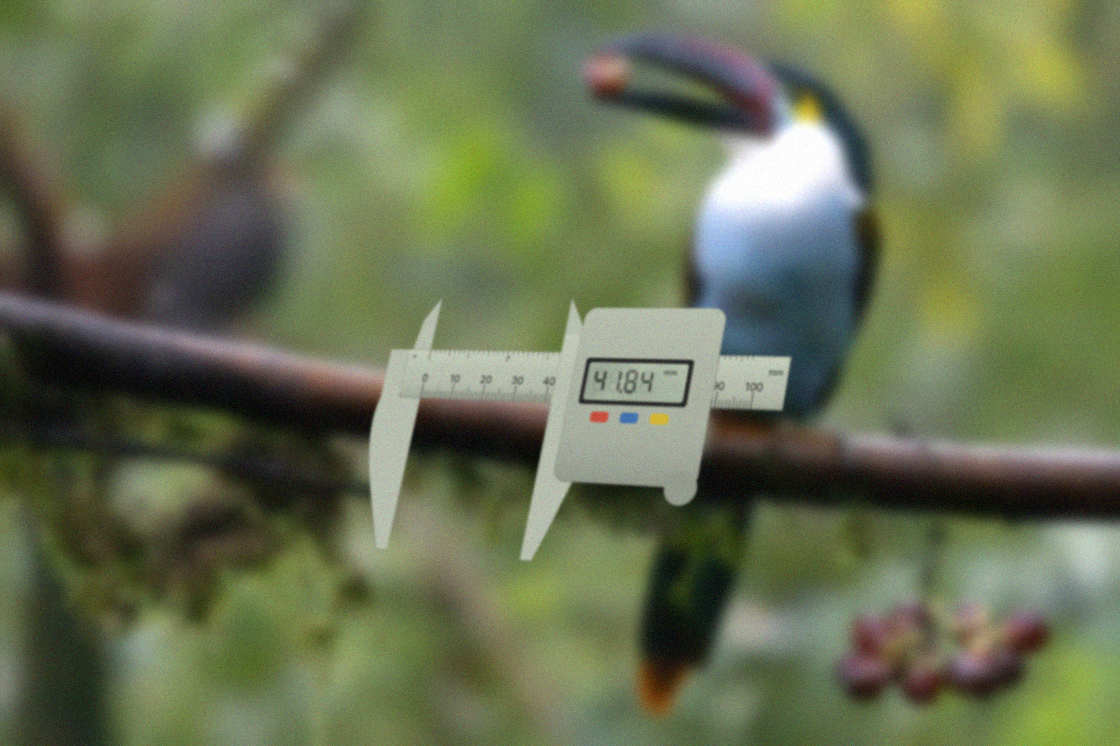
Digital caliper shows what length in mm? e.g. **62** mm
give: **41.84** mm
